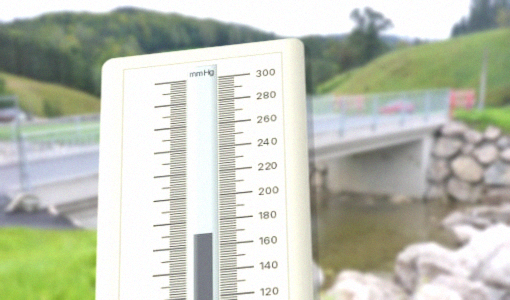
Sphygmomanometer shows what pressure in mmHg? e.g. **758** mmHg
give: **170** mmHg
